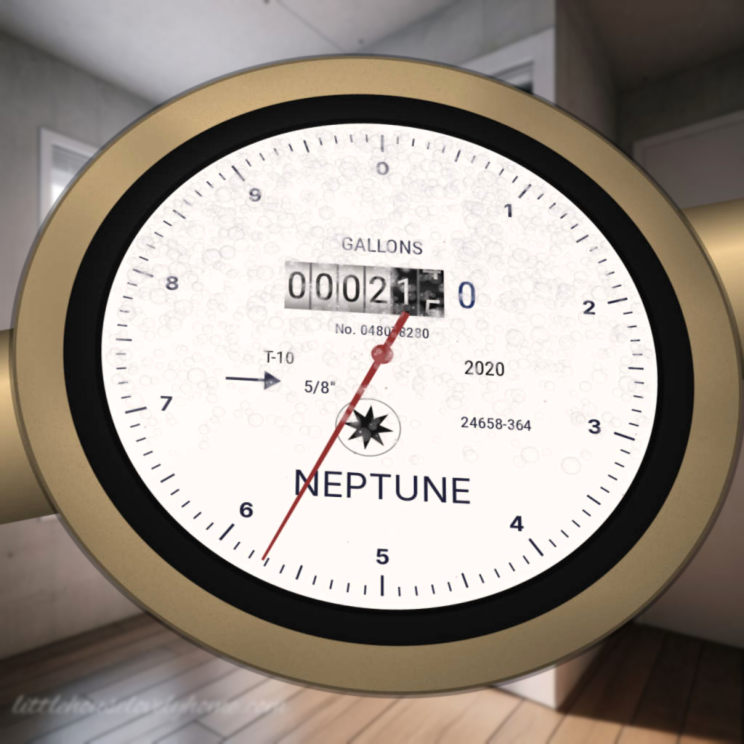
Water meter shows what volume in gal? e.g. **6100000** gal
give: **2145.7** gal
